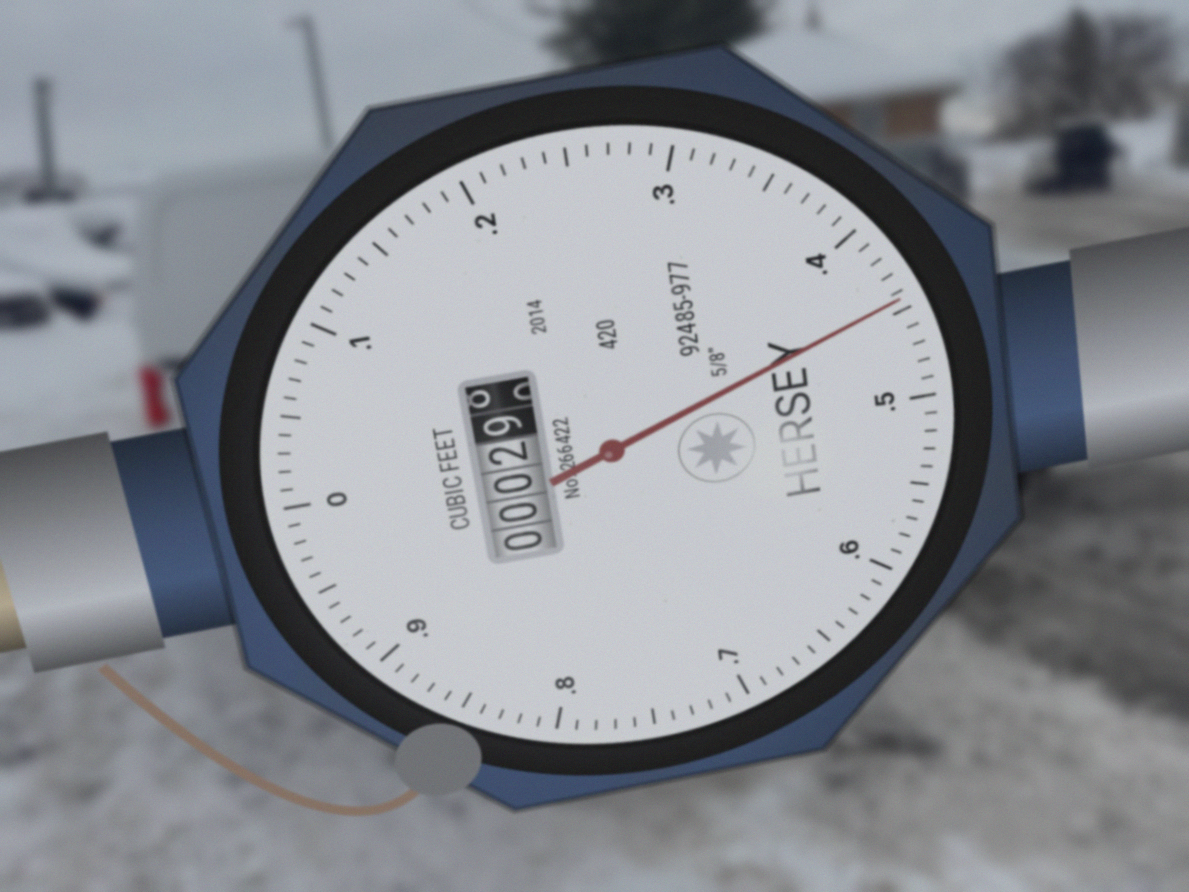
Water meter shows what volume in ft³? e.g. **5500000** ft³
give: **298.44** ft³
